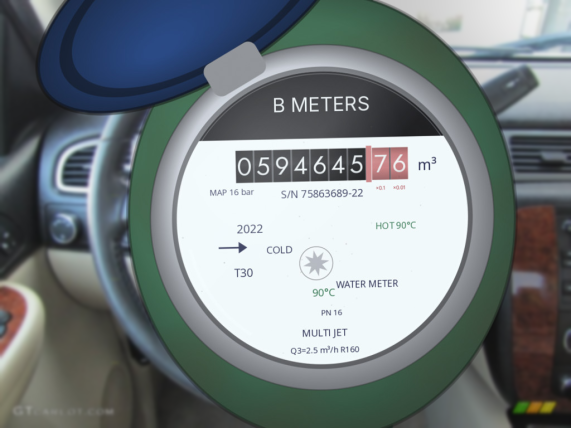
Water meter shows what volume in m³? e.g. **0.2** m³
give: **594645.76** m³
